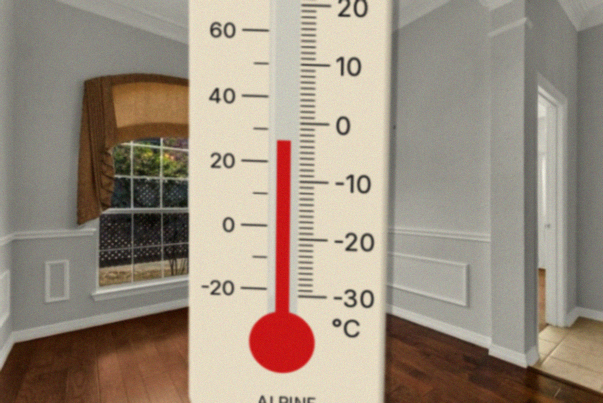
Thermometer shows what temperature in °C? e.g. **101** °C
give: **-3** °C
